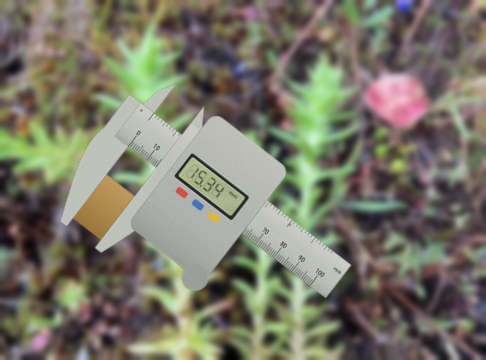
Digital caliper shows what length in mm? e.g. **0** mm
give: **15.34** mm
